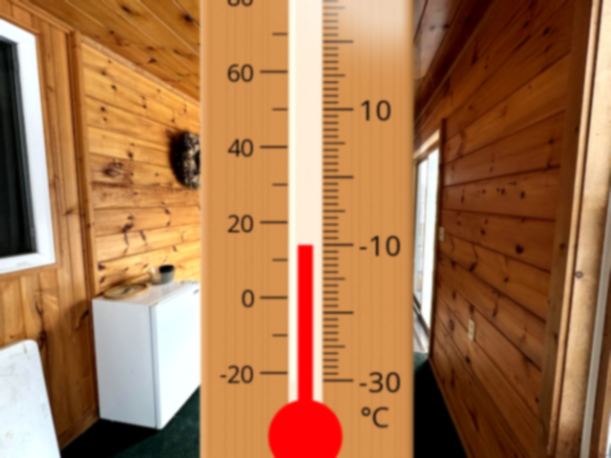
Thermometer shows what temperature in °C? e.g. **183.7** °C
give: **-10** °C
